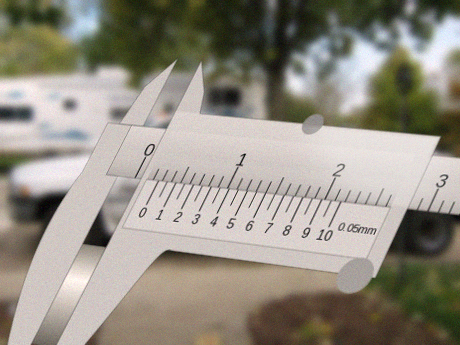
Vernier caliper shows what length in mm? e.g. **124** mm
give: **2.6** mm
